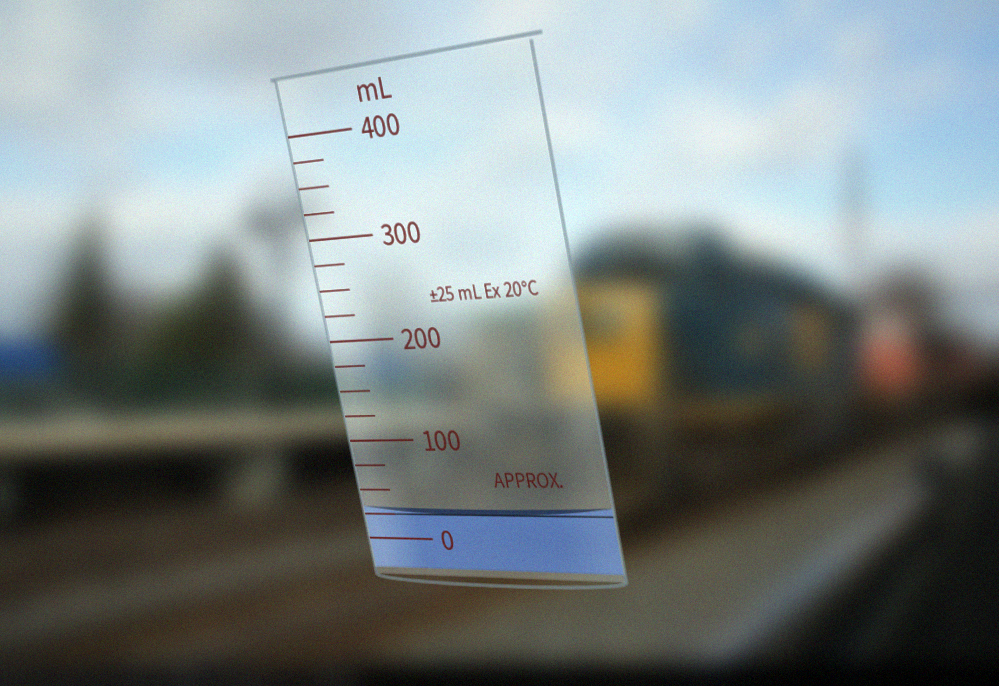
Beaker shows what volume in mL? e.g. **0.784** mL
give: **25** mL
